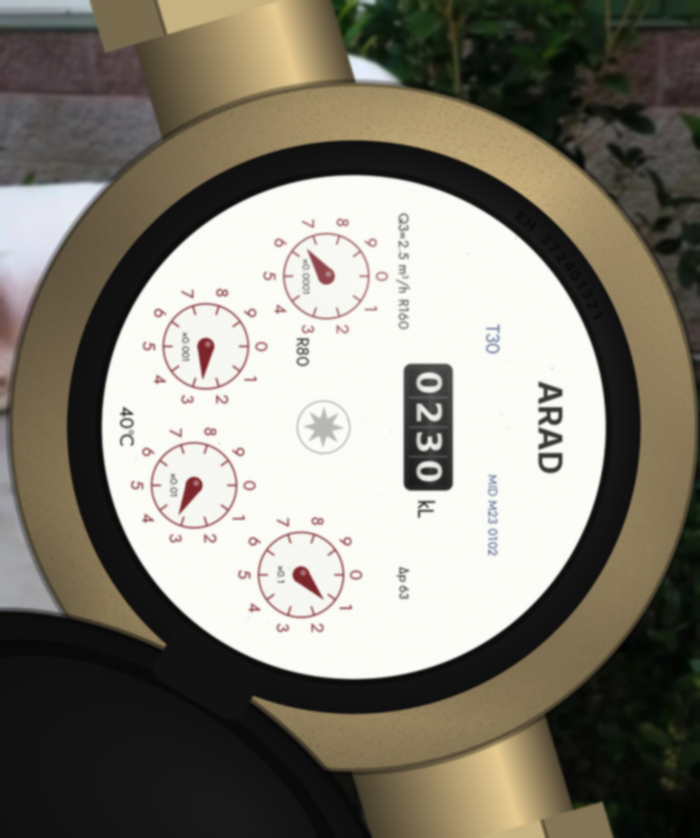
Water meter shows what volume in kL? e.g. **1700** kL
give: **230.1326** kL
